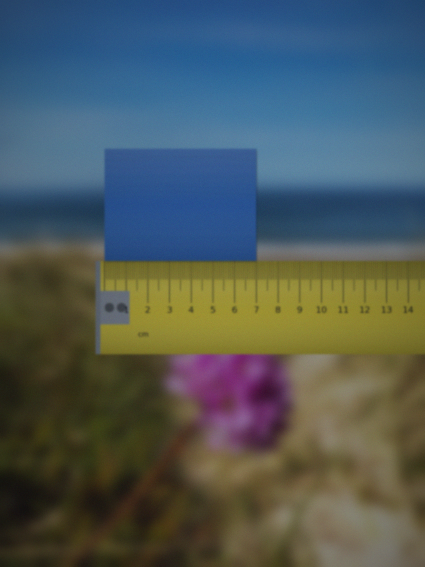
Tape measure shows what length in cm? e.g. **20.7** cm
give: **7** cm
